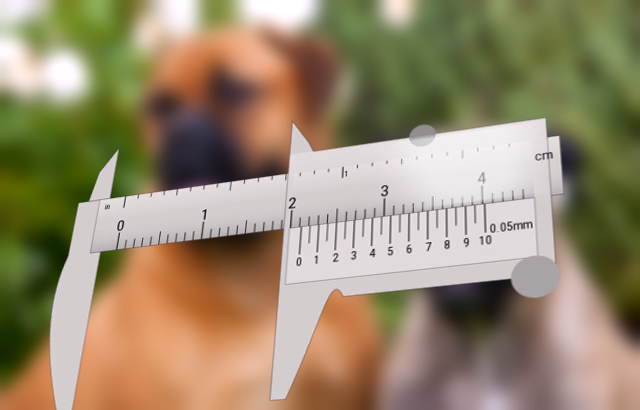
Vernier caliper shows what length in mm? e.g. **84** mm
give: **21.2** mm
